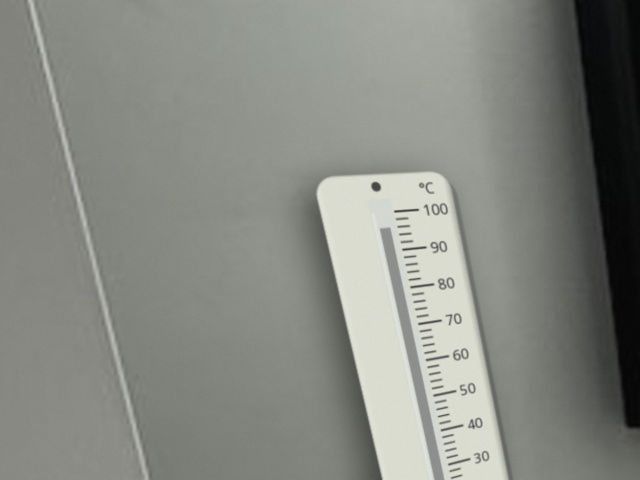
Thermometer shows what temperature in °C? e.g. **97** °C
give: **96** °C
